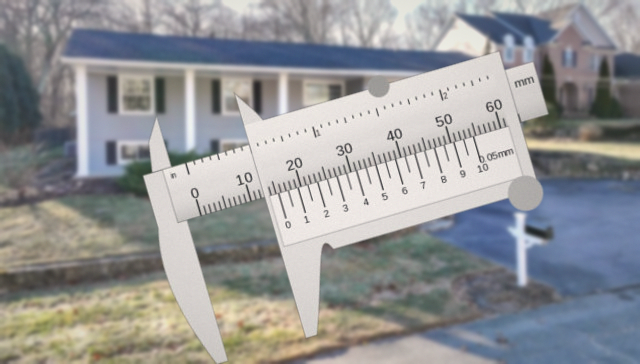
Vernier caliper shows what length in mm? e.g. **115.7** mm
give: **15.5** mm
